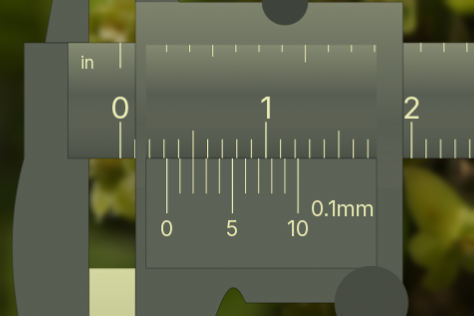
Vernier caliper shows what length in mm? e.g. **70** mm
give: **3.2** mm
